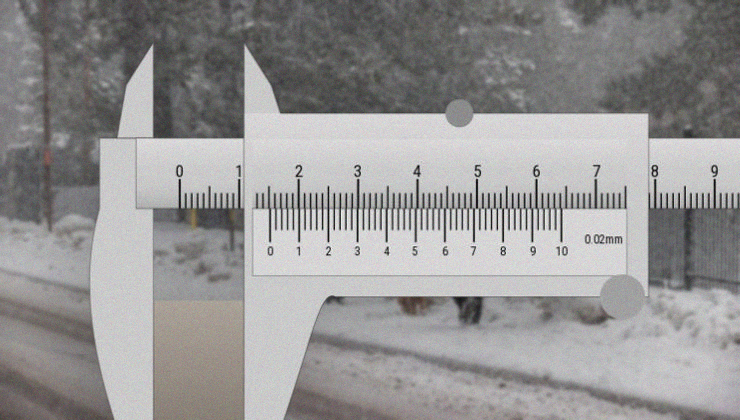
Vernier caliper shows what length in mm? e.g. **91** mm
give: **15.2** mm
